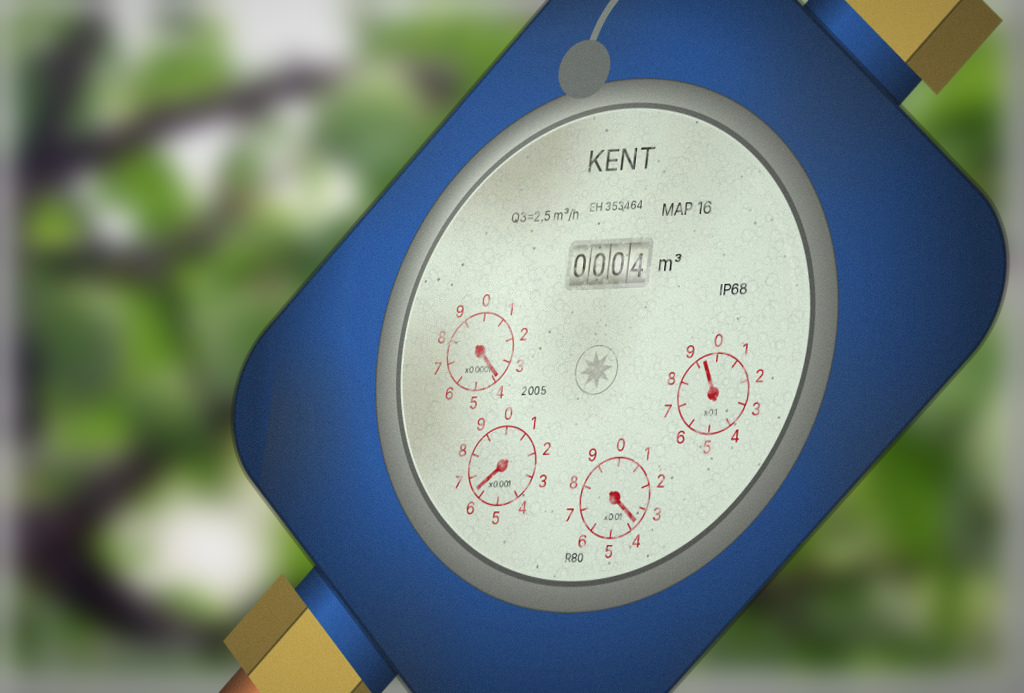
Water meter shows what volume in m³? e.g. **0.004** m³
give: **3.9363** m³
